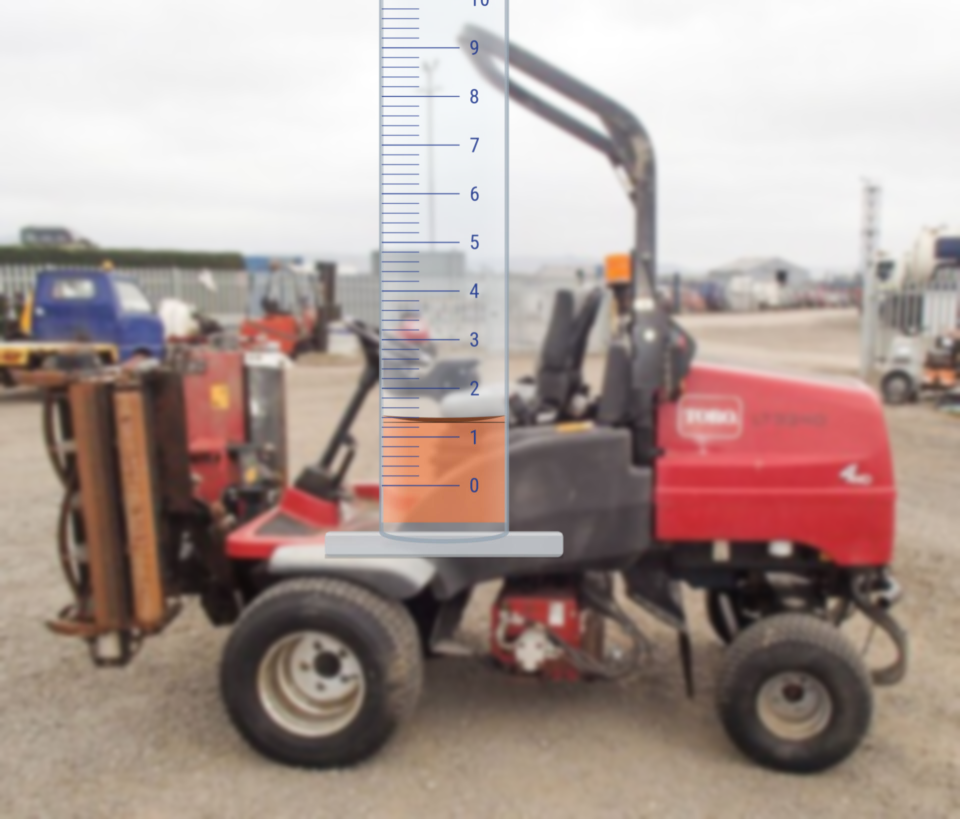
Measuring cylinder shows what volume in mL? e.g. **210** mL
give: **1.3** mL
